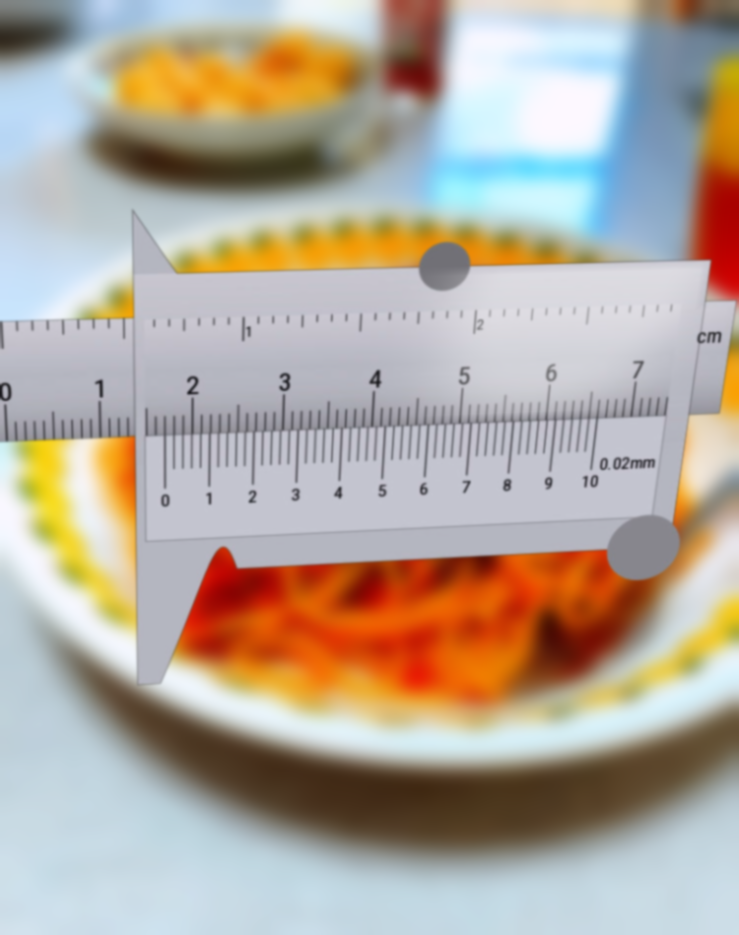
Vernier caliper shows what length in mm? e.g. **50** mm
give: **17.0** mm
